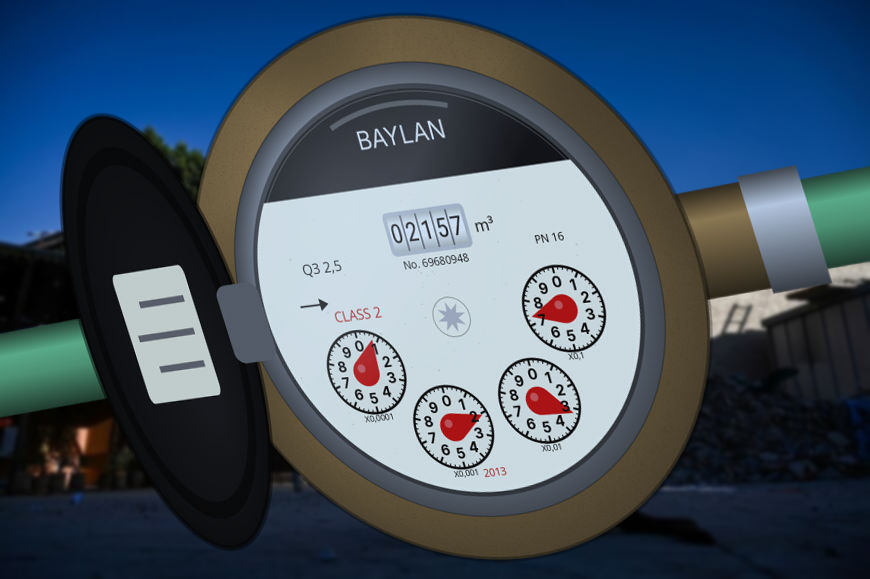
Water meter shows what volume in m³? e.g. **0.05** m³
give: **2157.7320** m³
